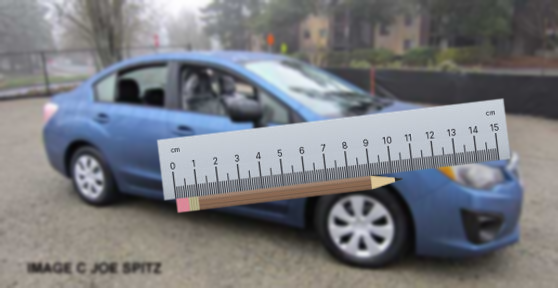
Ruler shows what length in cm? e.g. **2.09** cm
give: **10.5** cm
